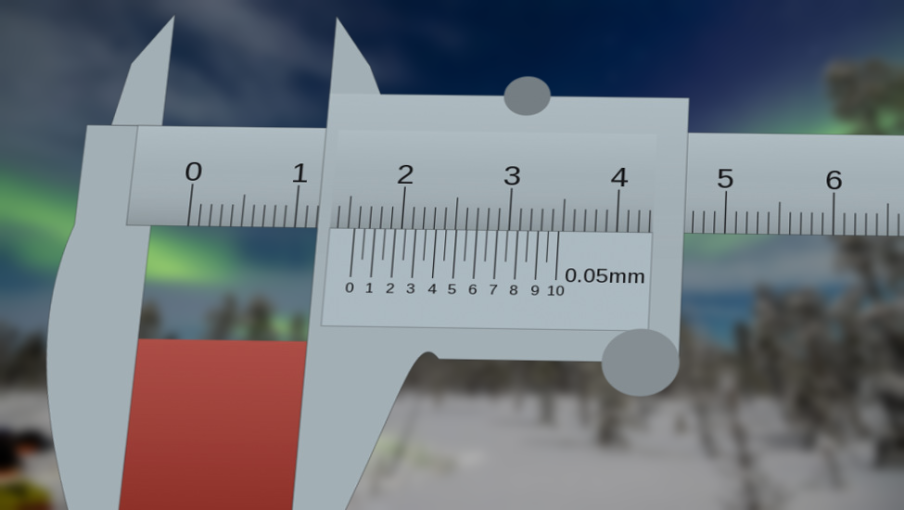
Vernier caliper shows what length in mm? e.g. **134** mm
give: **15.6** mm
